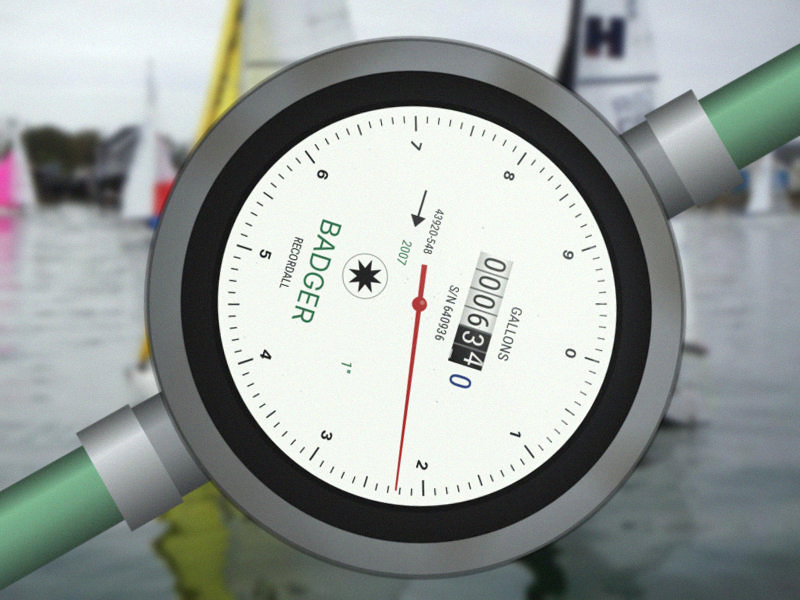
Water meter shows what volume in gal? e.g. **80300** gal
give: **6342.2** gal
